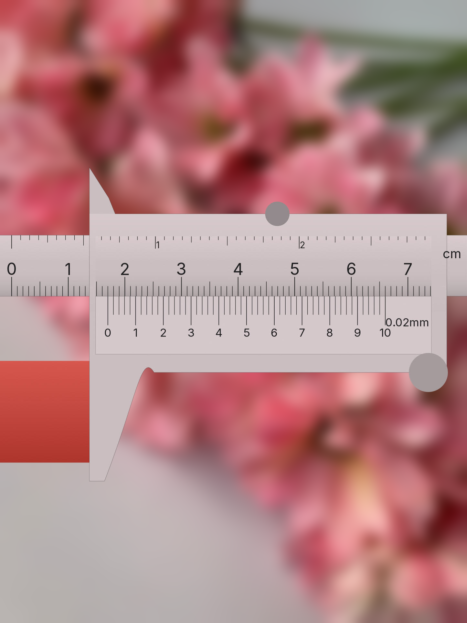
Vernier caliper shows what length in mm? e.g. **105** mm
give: **17.0** mm
